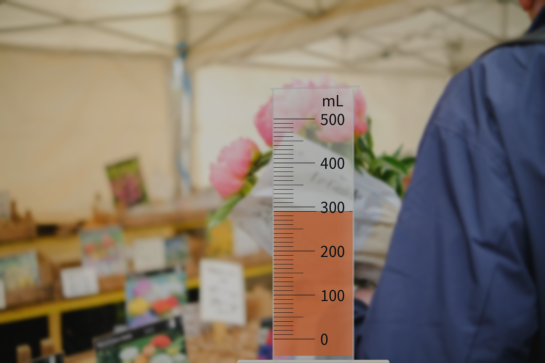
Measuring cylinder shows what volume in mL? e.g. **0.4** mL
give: **290** mL
